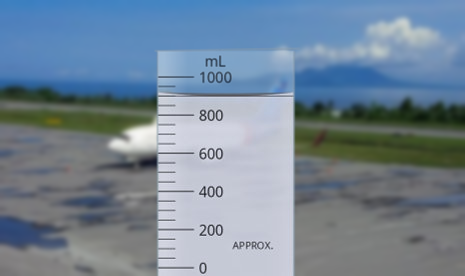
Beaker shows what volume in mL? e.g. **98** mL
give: **900** mL
